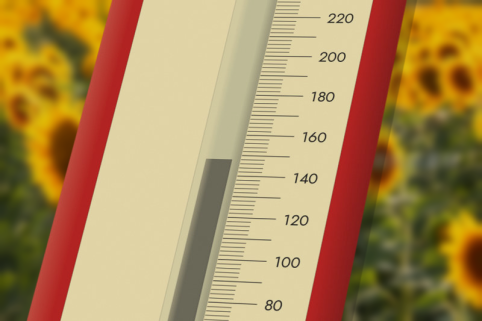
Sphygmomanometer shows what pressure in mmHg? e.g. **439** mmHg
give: **148** mmHg
